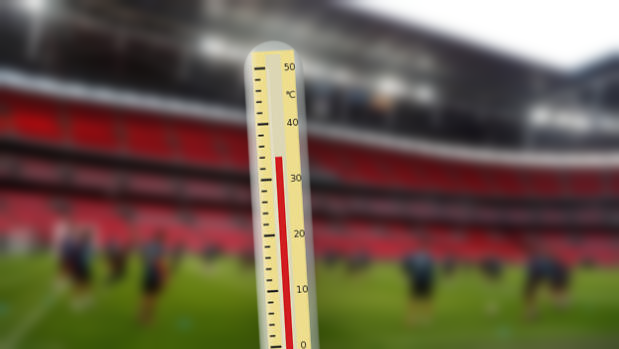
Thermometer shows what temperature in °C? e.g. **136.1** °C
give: **34** °C
